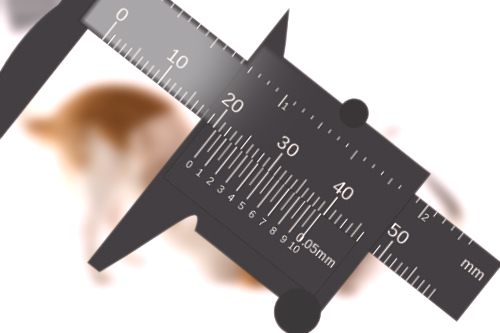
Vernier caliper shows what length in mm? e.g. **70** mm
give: **20.6** mm
